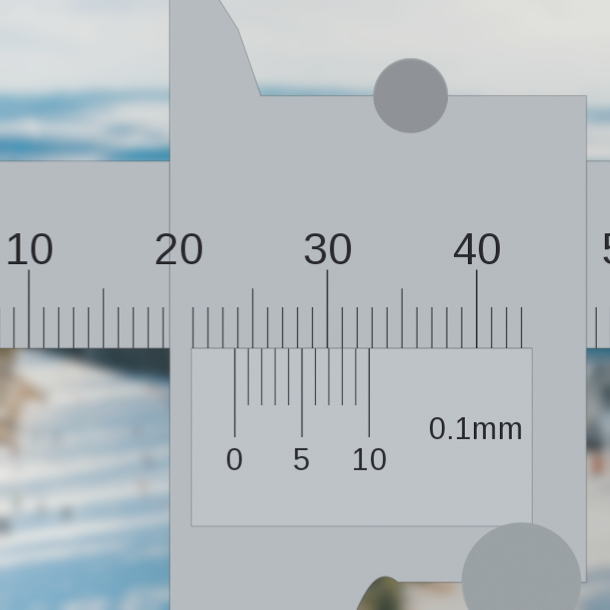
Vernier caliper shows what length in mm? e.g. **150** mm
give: **23.8** mm
